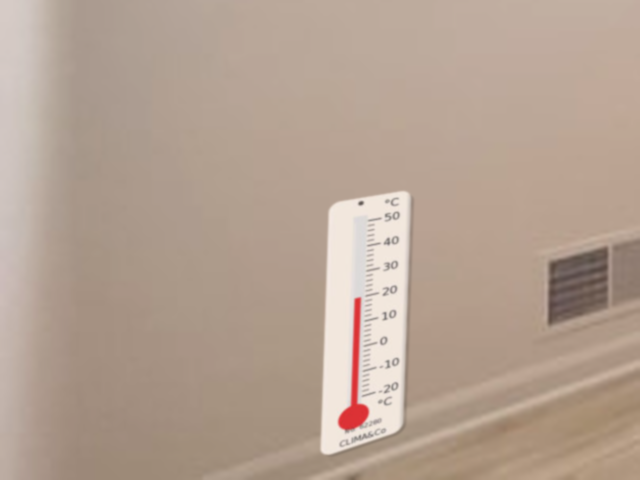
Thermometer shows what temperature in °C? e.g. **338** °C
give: **20** °C
